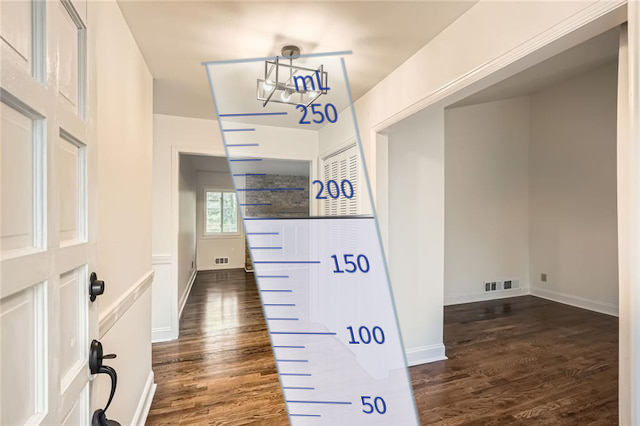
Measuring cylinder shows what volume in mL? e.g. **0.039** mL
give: **180** mL
